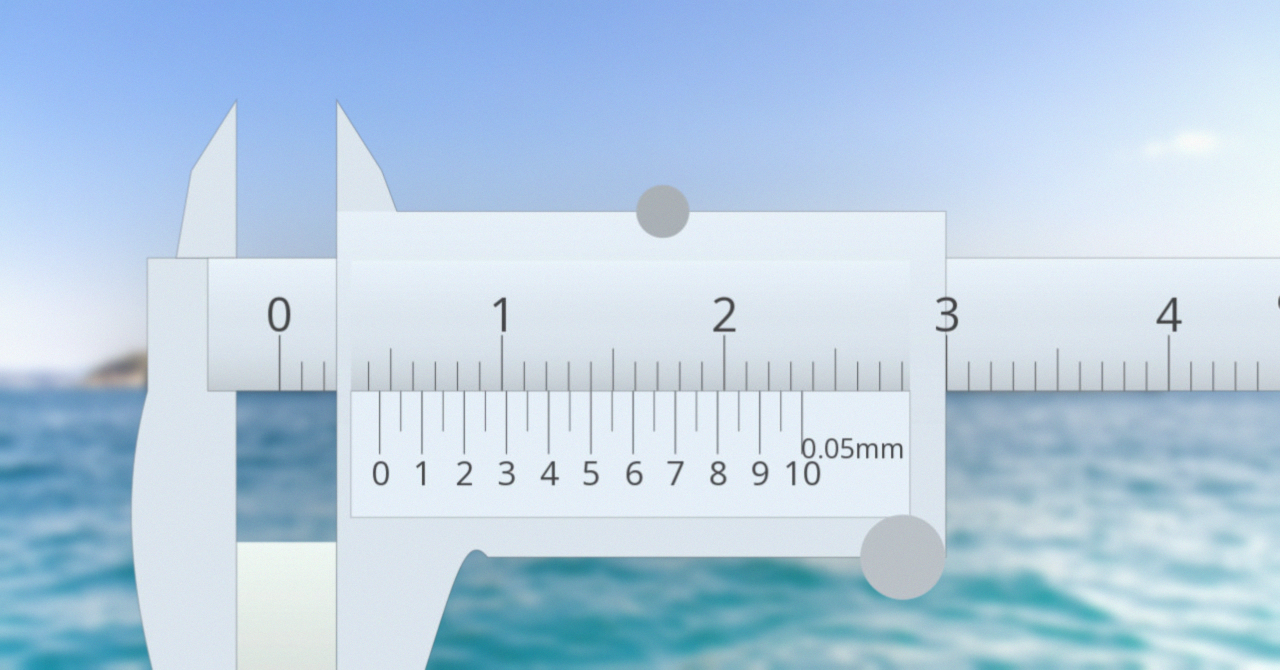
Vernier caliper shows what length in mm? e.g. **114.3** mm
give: **4.5** mm
